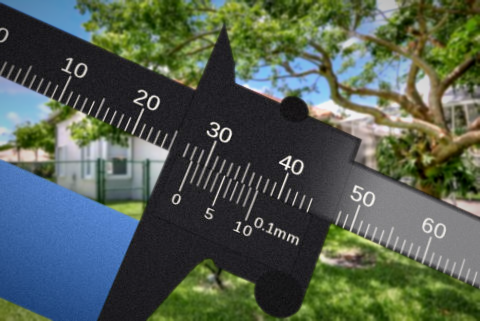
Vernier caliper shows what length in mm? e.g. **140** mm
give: **28.2** mm
